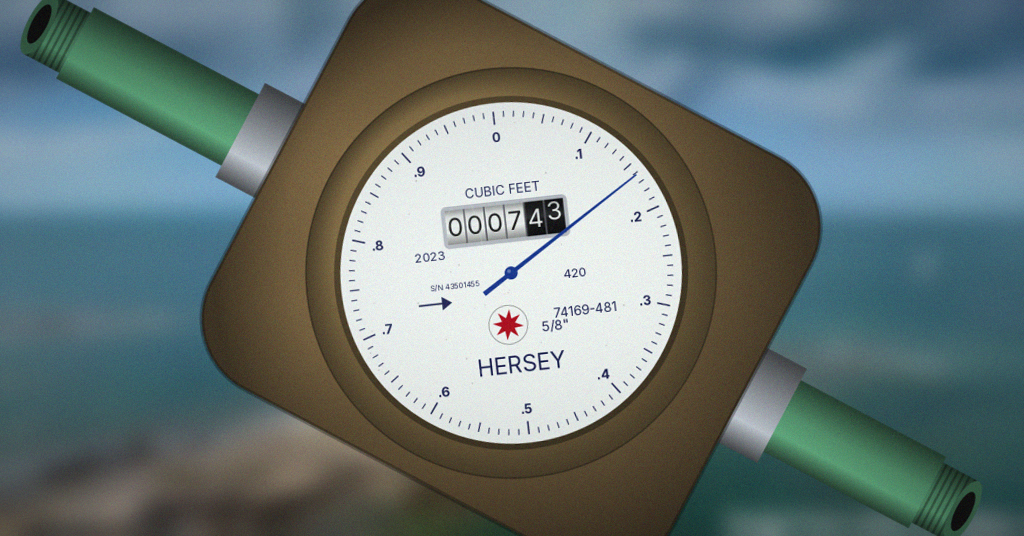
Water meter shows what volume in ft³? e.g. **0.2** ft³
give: **743.16** ft³
